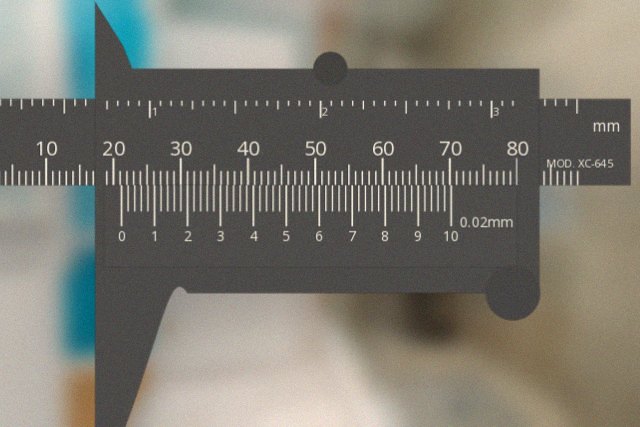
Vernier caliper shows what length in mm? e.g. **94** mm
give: **21.2** mm
